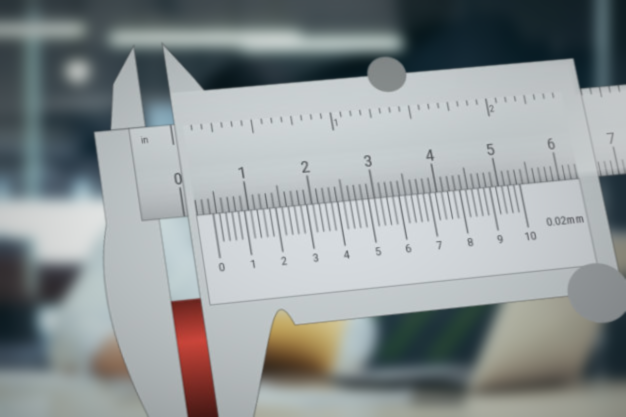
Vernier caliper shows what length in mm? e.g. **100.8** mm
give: **4.5** mm
